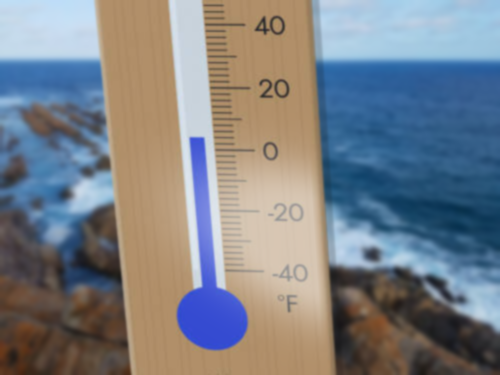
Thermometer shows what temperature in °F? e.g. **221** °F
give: **4** °F
